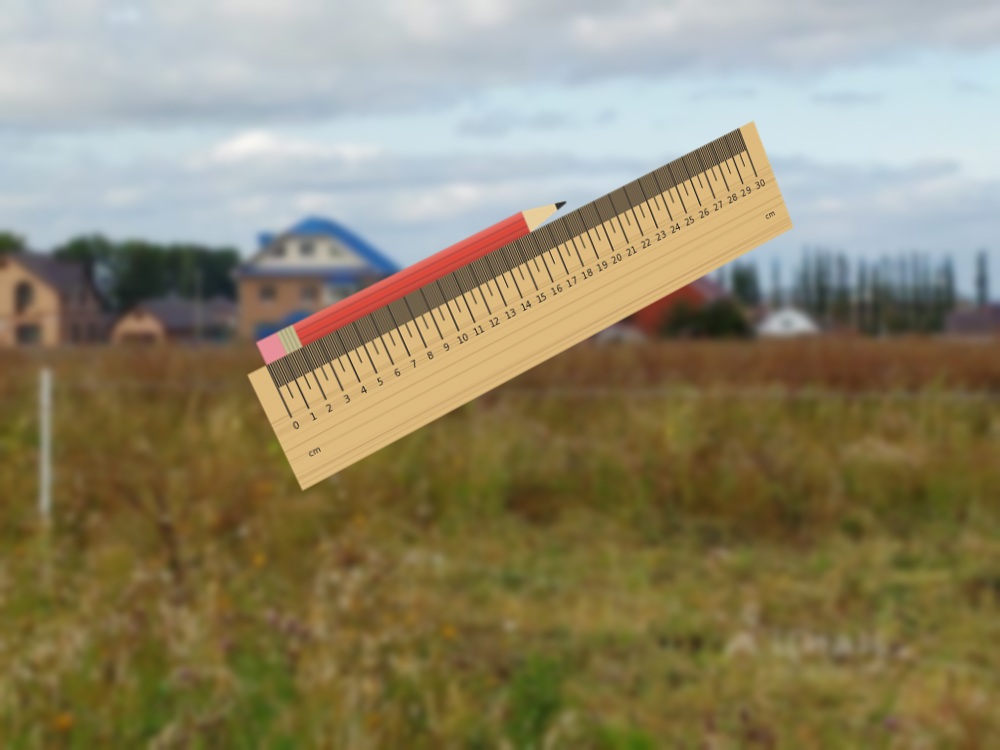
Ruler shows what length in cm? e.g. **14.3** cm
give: **18.5** cm
